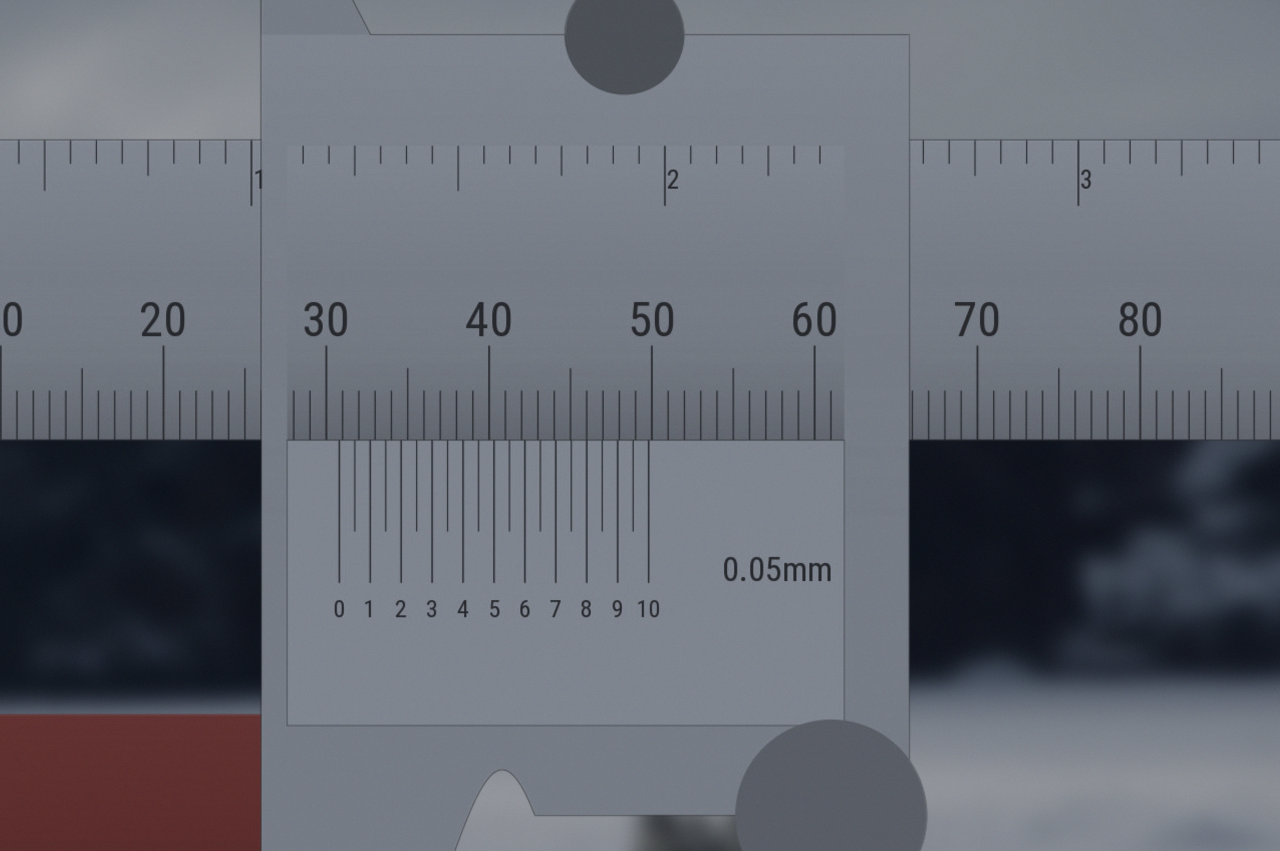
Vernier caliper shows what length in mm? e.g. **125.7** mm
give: **30.8** mm
